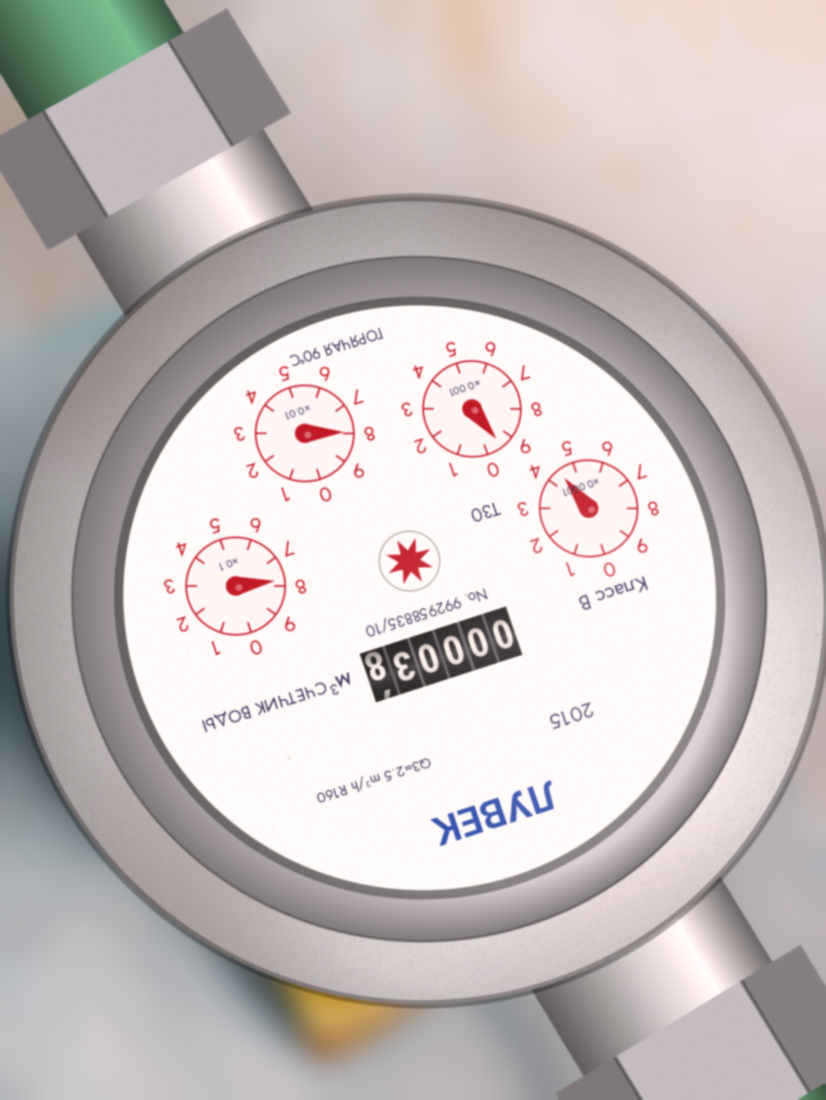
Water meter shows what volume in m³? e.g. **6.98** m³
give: **37.7794** m³
